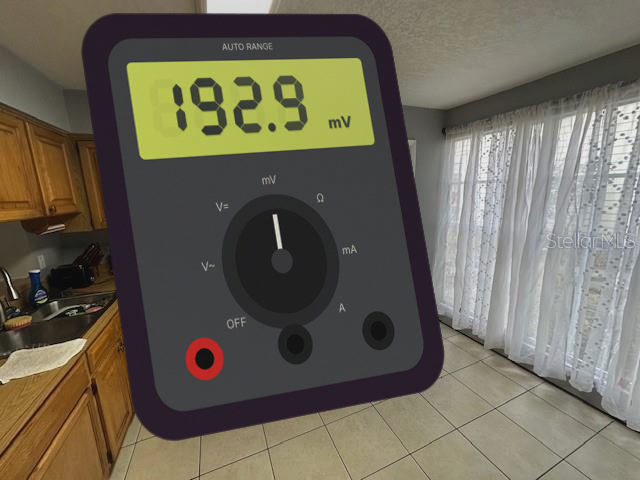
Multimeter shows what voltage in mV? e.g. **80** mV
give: **192.9** mV
